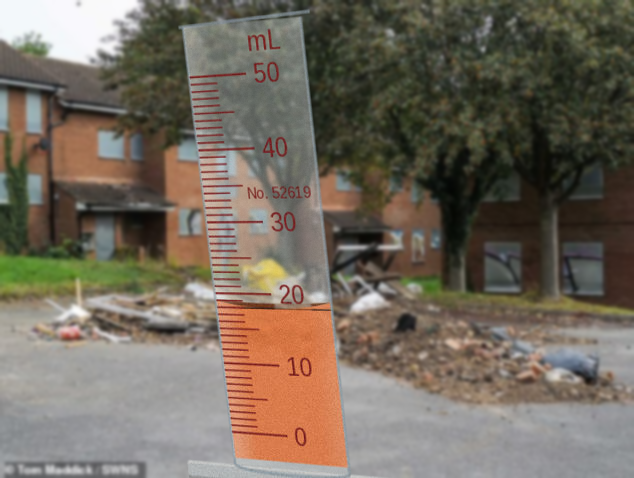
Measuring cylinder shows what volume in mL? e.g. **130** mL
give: **18** mL
